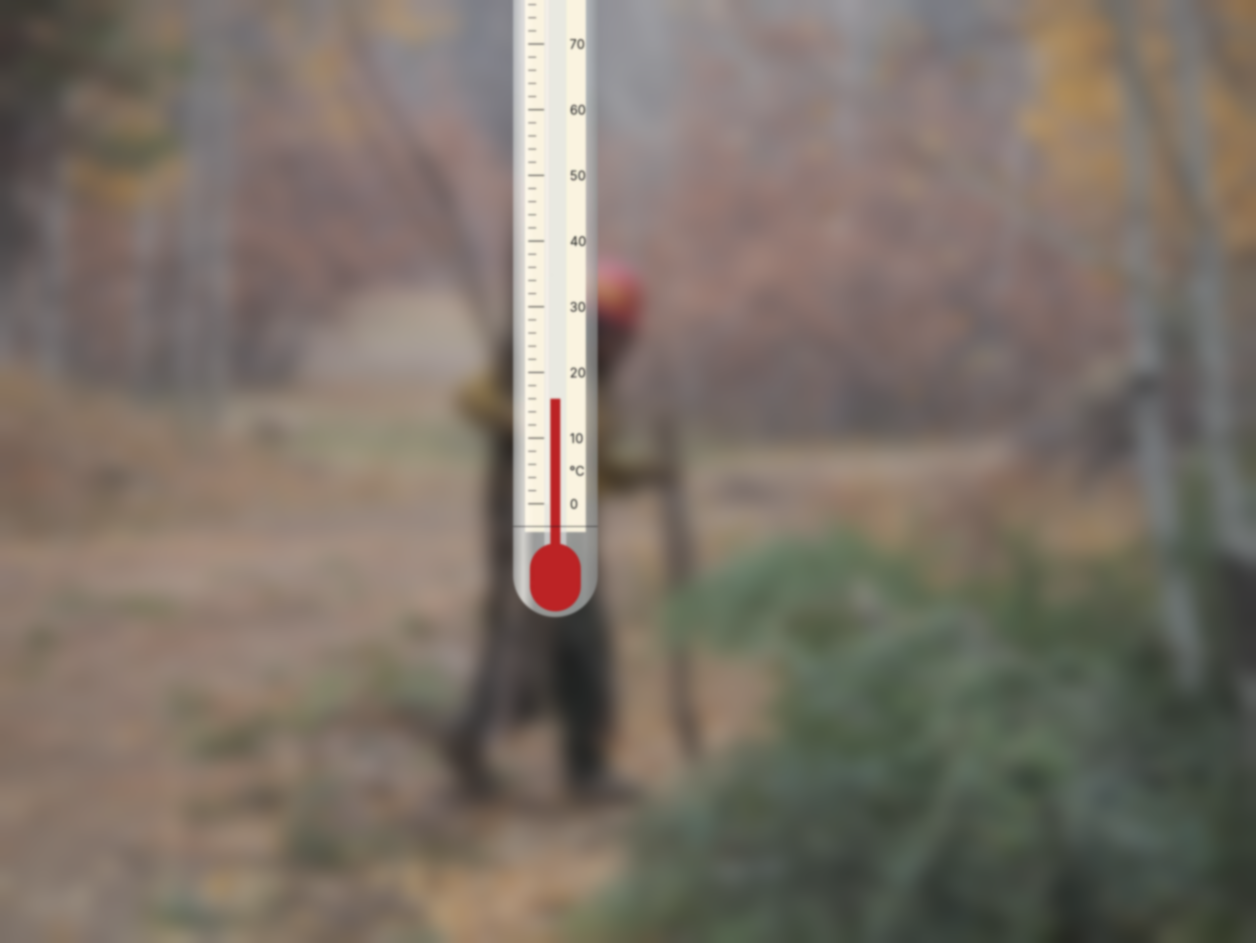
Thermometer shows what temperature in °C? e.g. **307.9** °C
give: **16** °C
